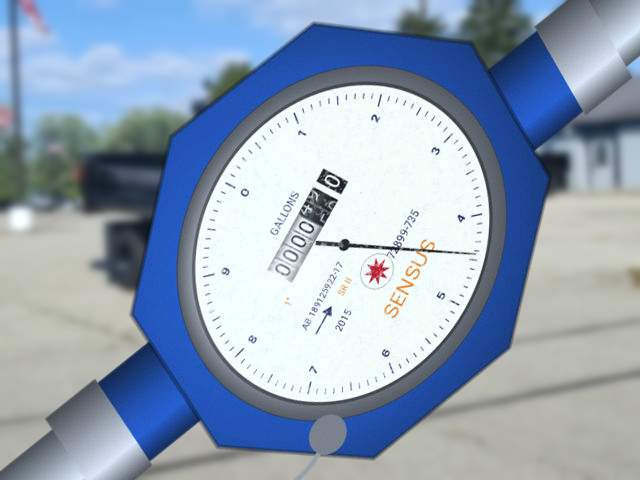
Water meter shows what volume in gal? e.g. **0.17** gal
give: **494.4** gal
